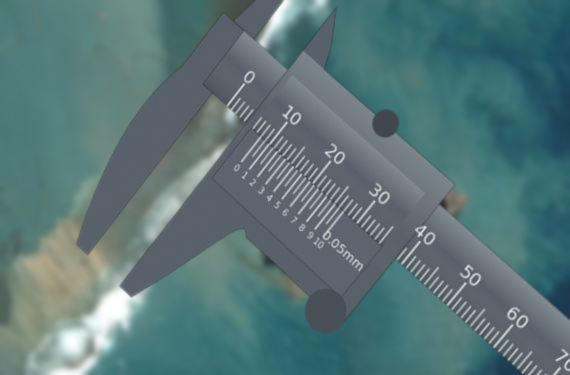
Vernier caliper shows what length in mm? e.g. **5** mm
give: **8.0** mm
